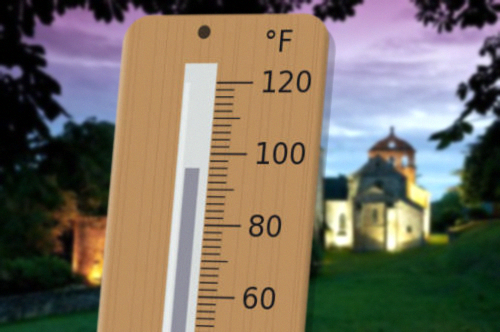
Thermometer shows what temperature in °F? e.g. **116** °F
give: **96** °F
